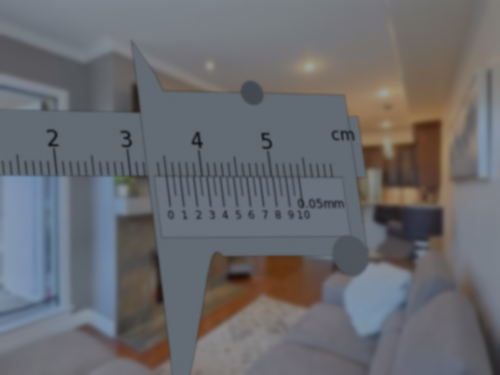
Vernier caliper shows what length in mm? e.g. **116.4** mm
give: **35.0** mm
